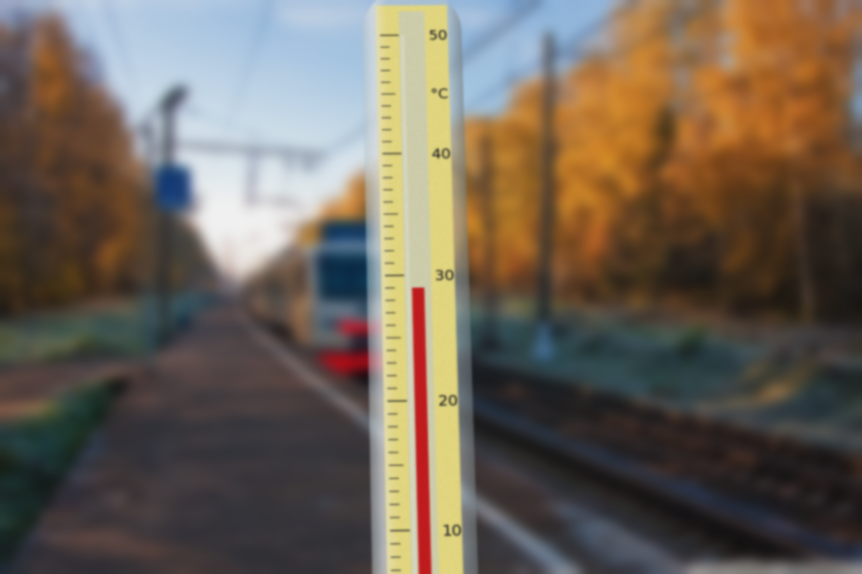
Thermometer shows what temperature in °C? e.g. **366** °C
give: **29** °C
